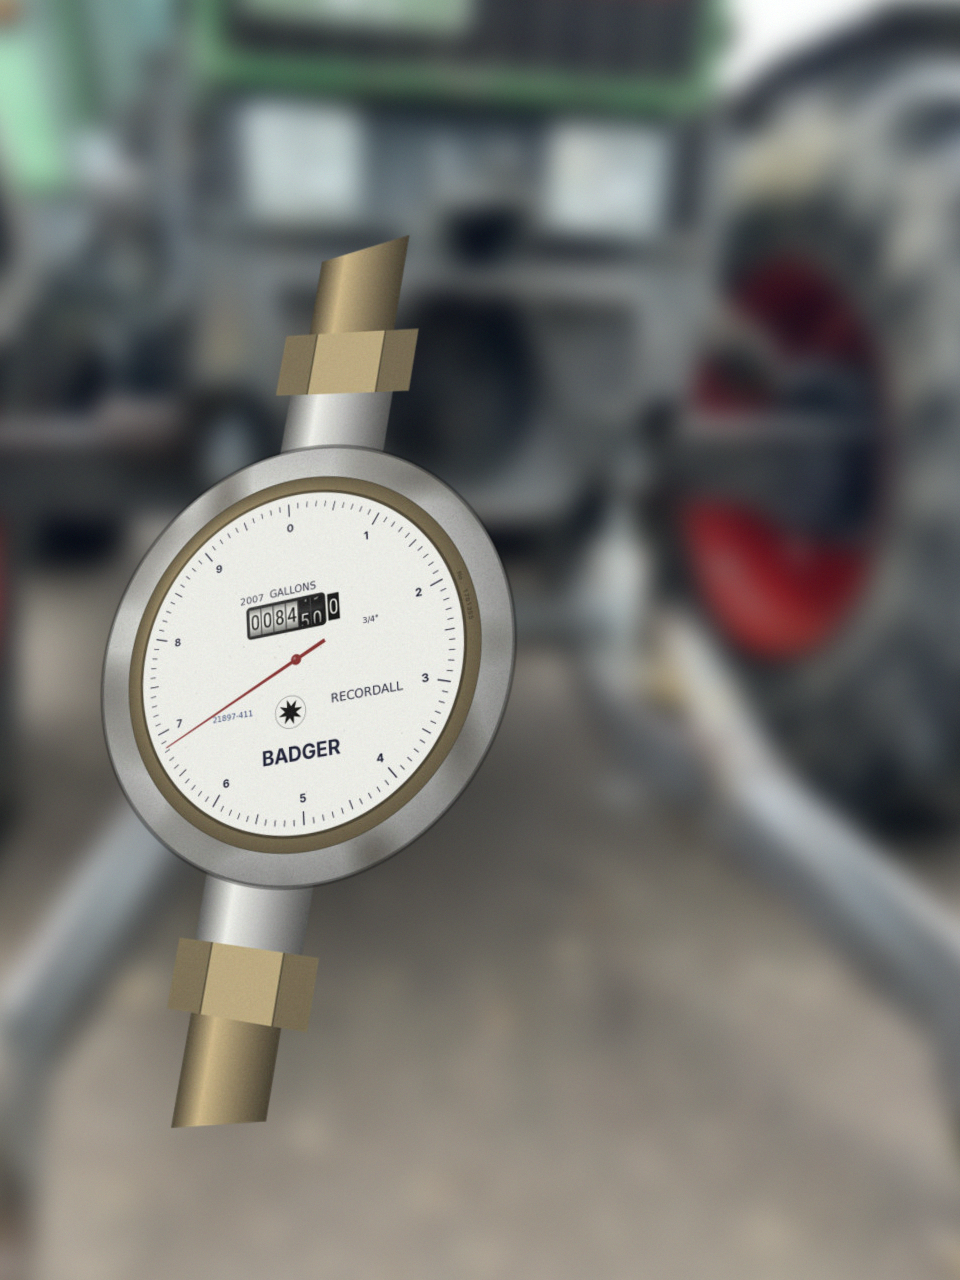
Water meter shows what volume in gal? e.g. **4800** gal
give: **84496.8** gal
